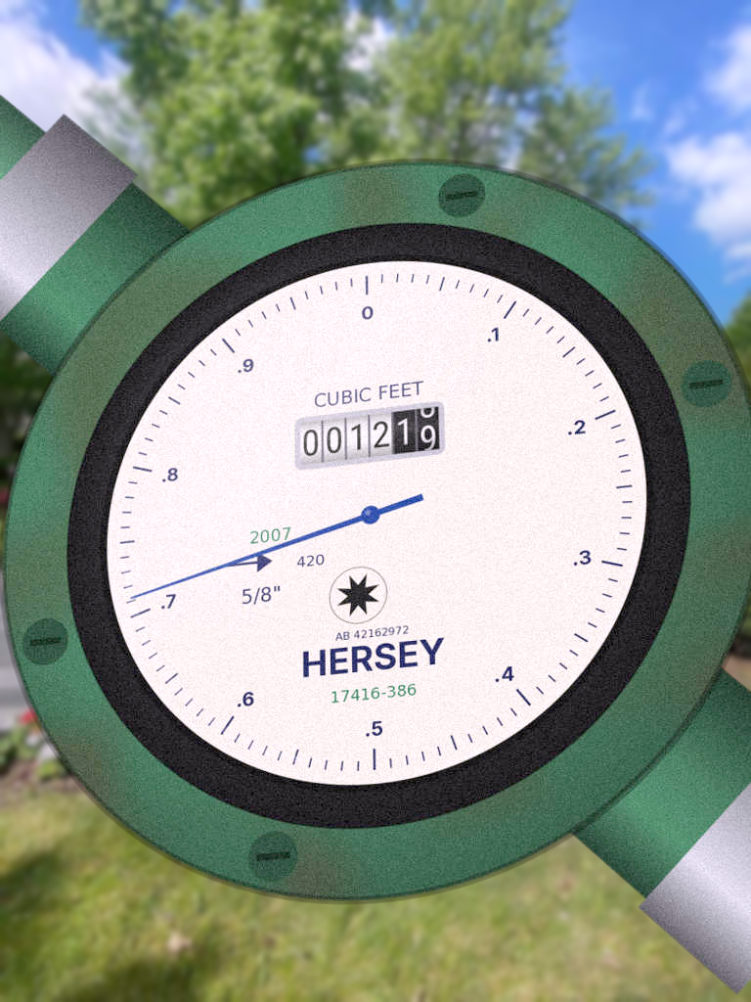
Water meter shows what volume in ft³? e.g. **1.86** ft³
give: **1218.71** ft³
